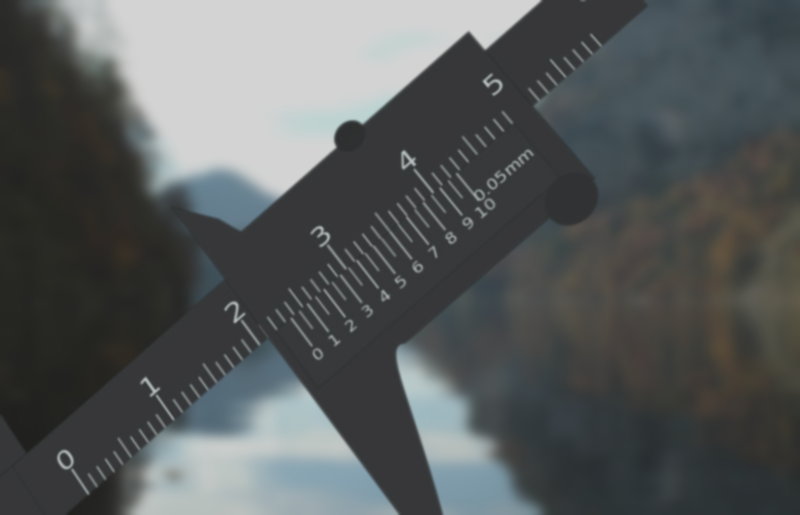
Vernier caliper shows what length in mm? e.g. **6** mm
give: **23.6** mm
